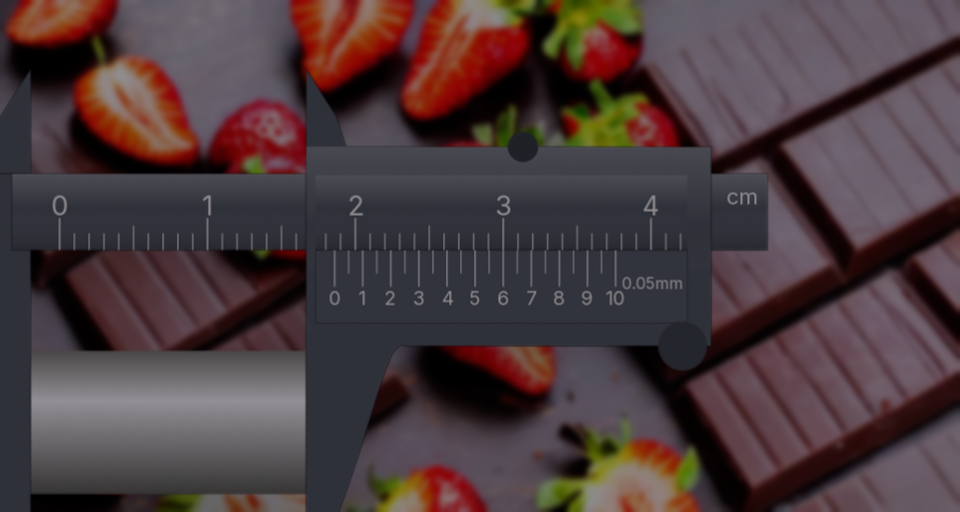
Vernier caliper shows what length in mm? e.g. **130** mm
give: **18.6** mm
